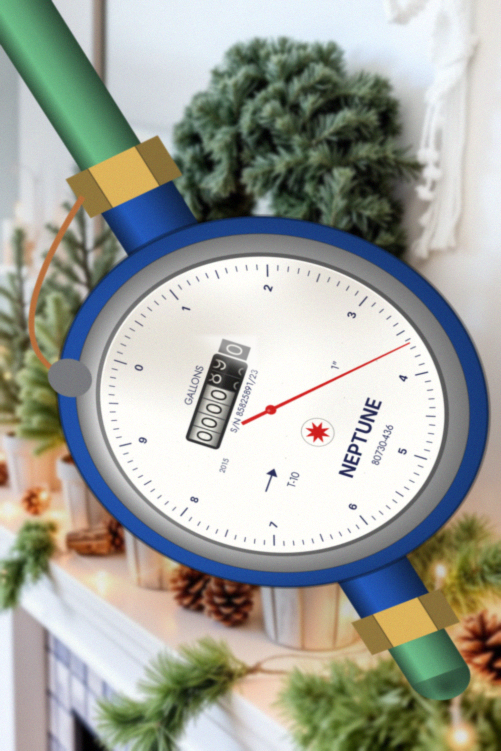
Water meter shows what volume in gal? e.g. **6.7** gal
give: **893.6** gal
